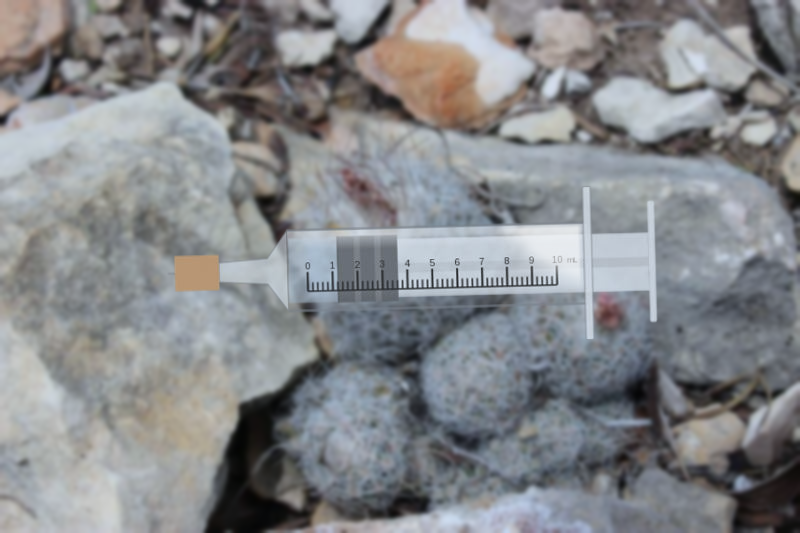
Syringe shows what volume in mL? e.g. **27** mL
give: **1.2** mL
